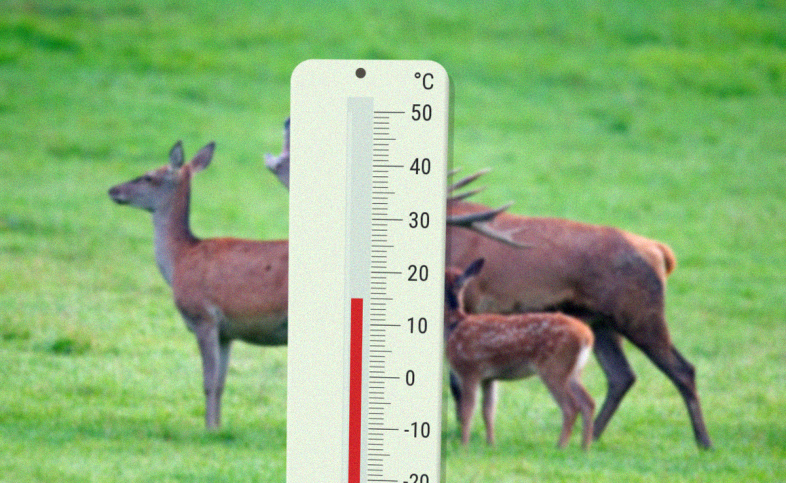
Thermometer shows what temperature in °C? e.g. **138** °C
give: **15** °C
